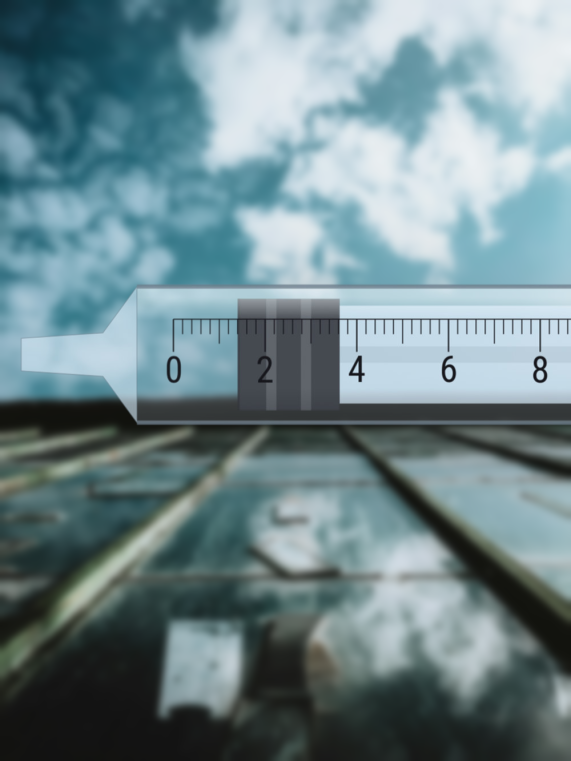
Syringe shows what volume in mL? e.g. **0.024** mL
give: **1.4** mL
